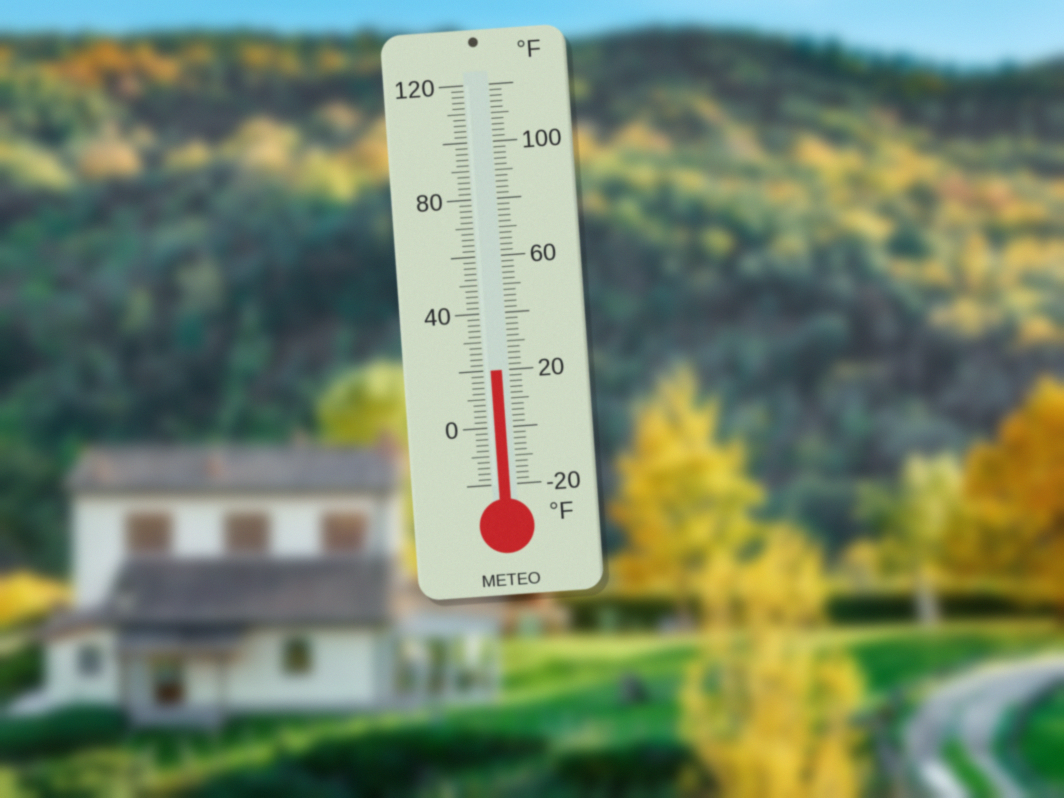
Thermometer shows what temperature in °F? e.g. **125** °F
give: **20** °F
